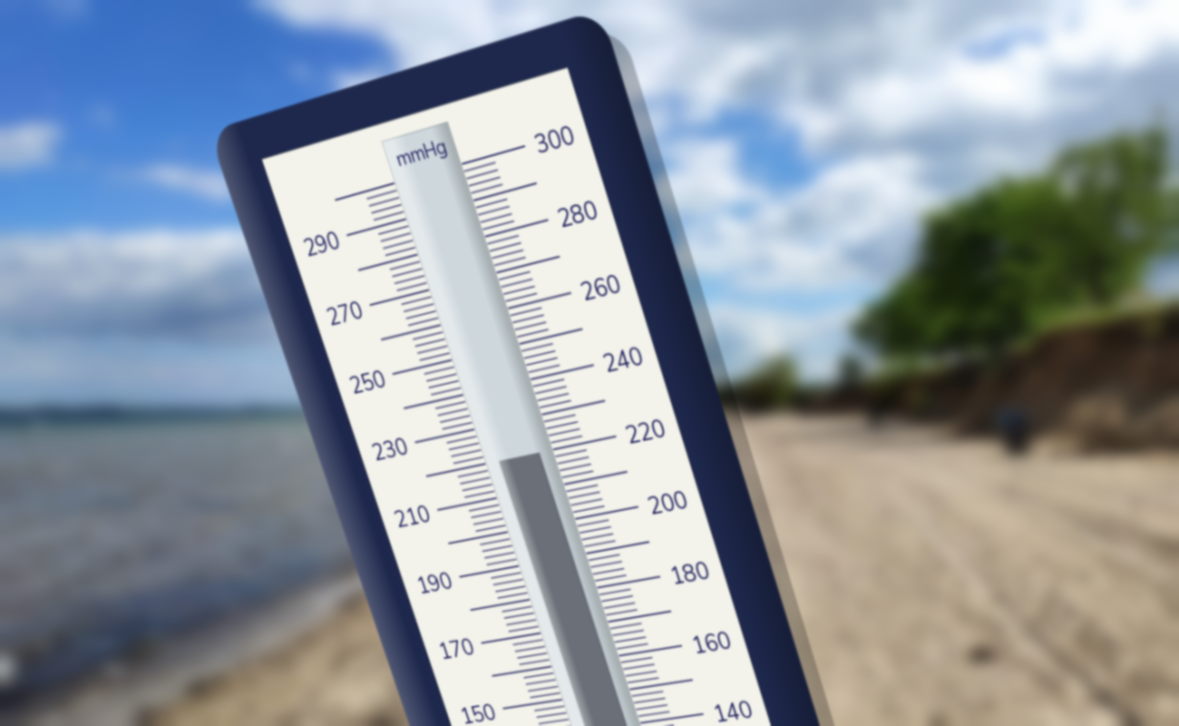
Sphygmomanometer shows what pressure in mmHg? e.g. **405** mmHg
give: **220** mmHg
